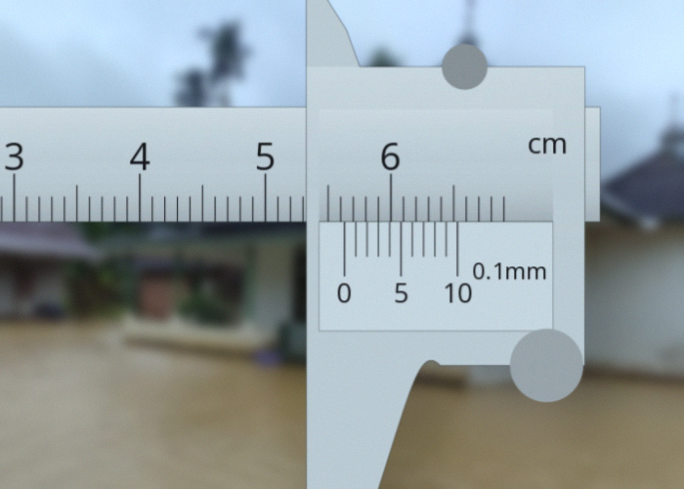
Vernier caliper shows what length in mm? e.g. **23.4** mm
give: **56.3** mm
